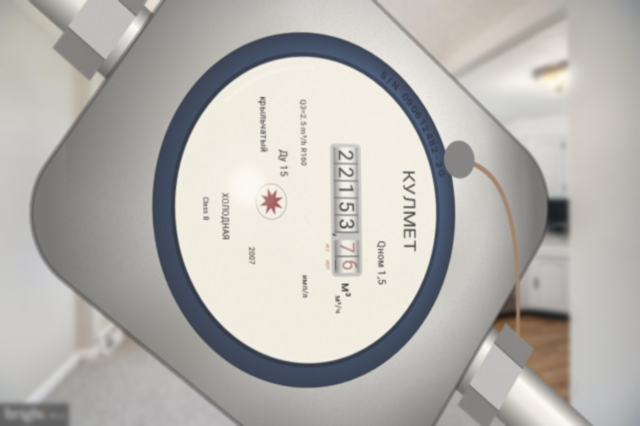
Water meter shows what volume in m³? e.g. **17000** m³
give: **22153.76** m³
